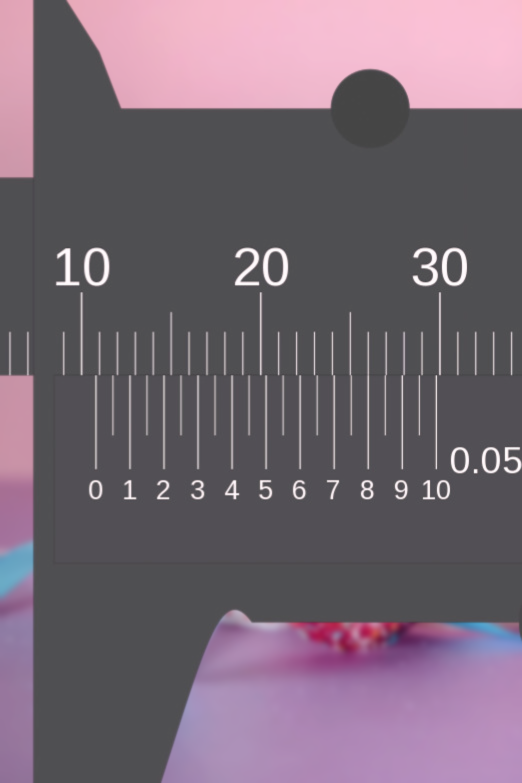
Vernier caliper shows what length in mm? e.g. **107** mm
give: **10.8** mm
